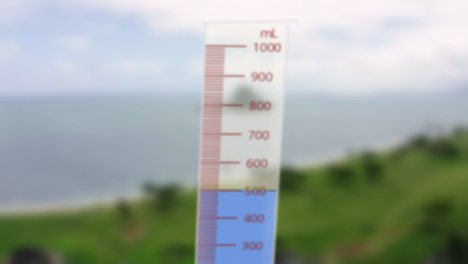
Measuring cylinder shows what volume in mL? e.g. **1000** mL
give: **500** mL
